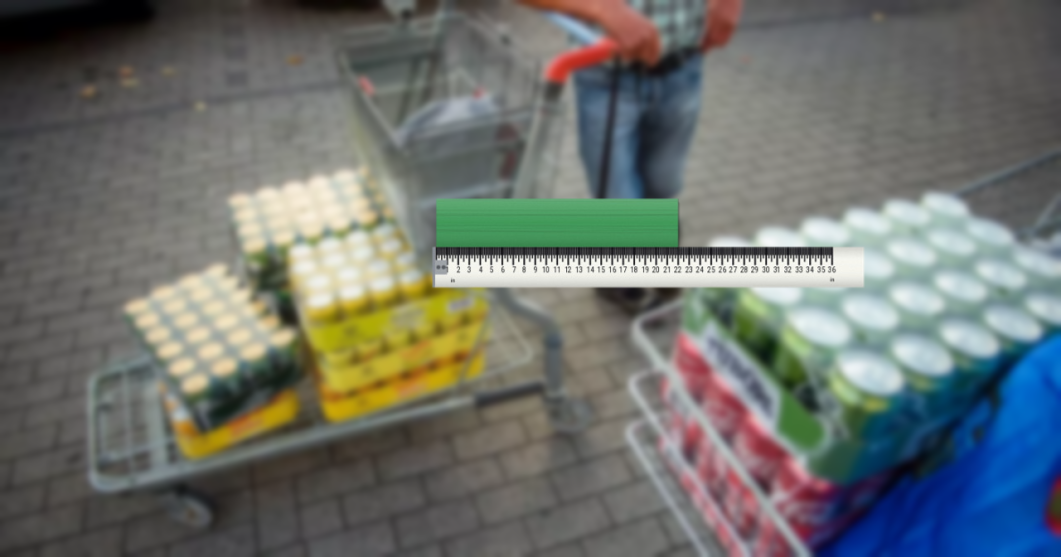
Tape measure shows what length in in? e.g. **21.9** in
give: **22** in
